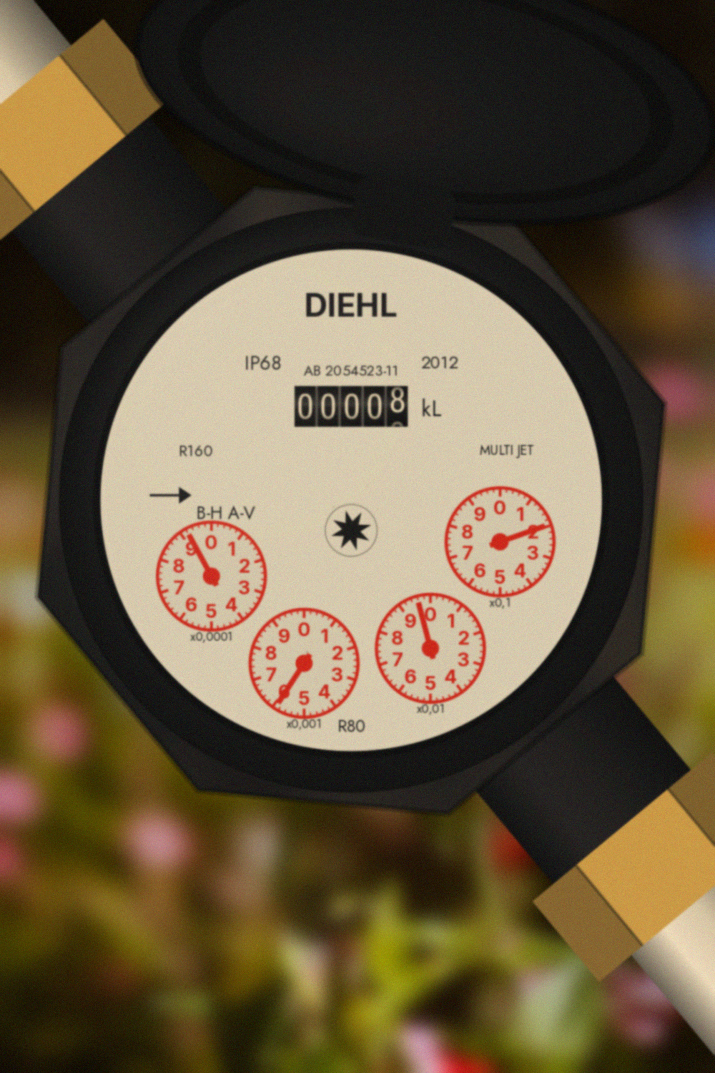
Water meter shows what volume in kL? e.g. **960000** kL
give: **8.1959** kL
